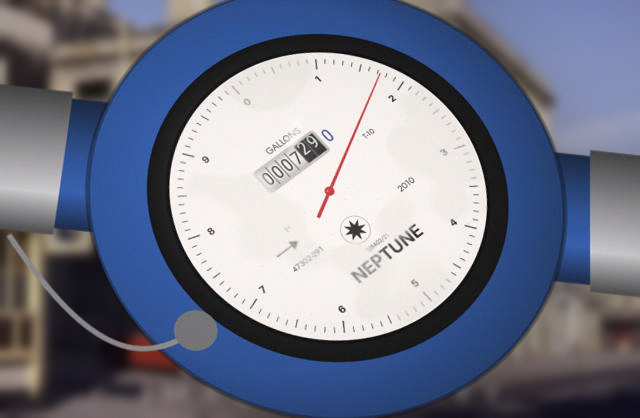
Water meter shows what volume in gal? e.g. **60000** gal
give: **7291.7** gal
